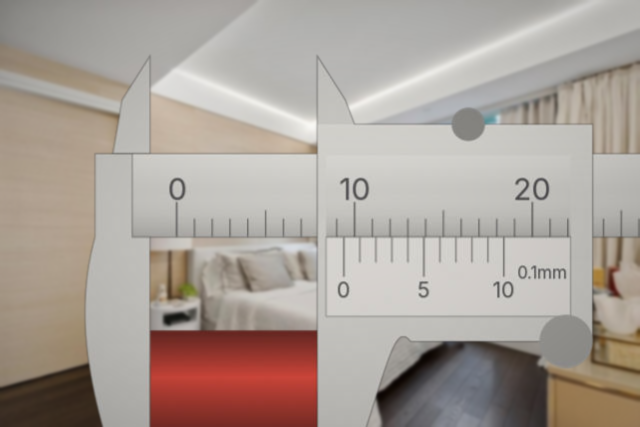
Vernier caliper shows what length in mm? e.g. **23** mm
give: **9.4** mm
